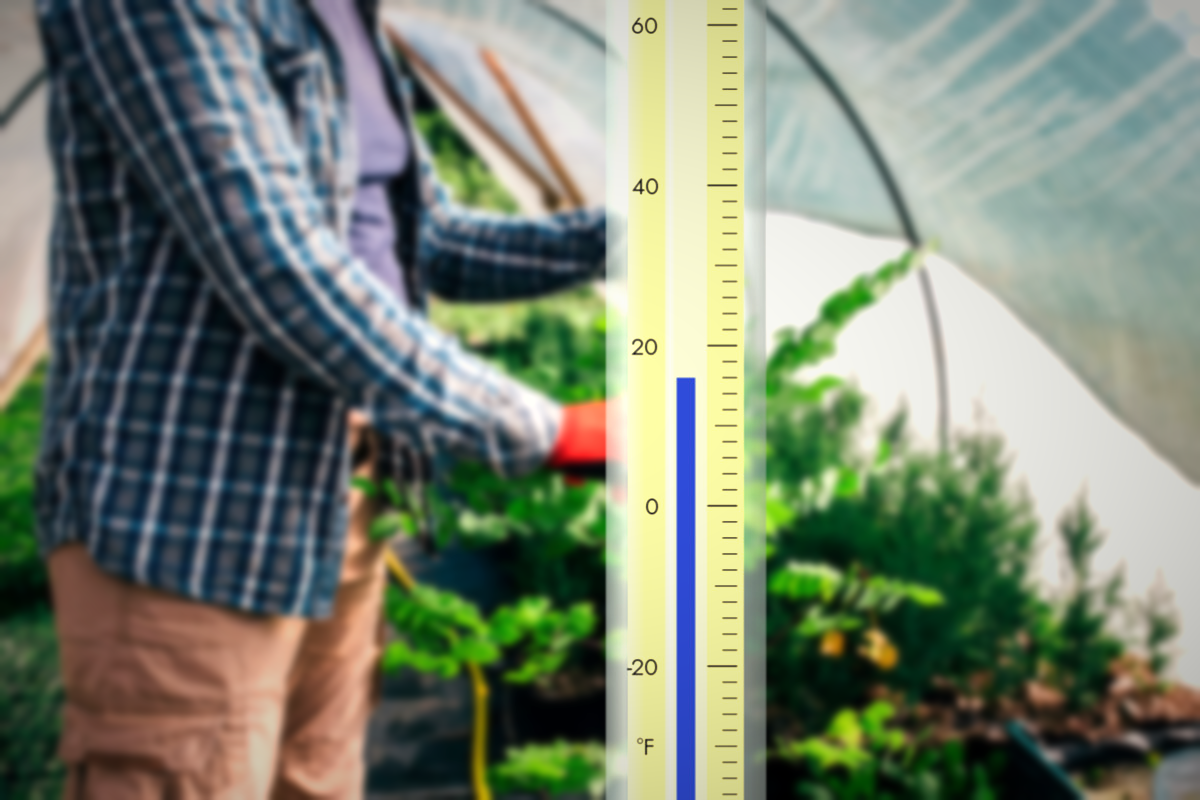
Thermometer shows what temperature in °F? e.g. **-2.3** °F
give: **16** °F
